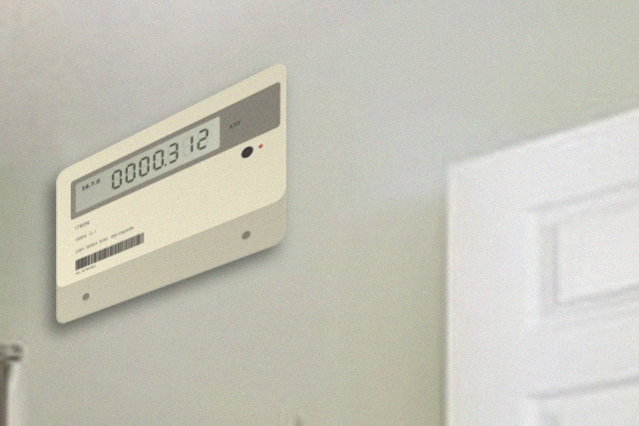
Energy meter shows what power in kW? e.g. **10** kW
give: **0.312** kW
